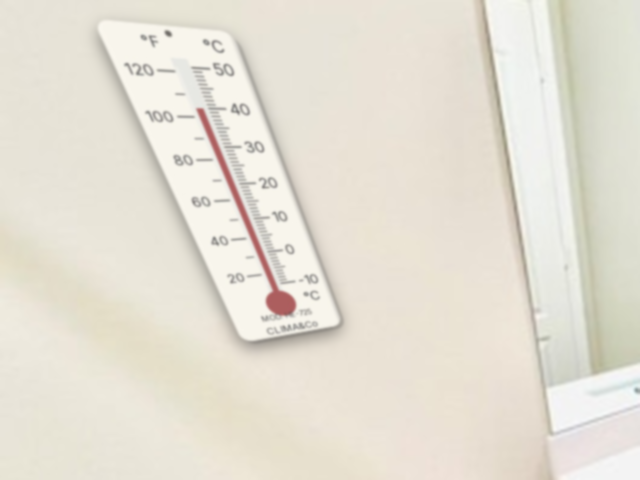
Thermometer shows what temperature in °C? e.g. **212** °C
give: **40** °C
